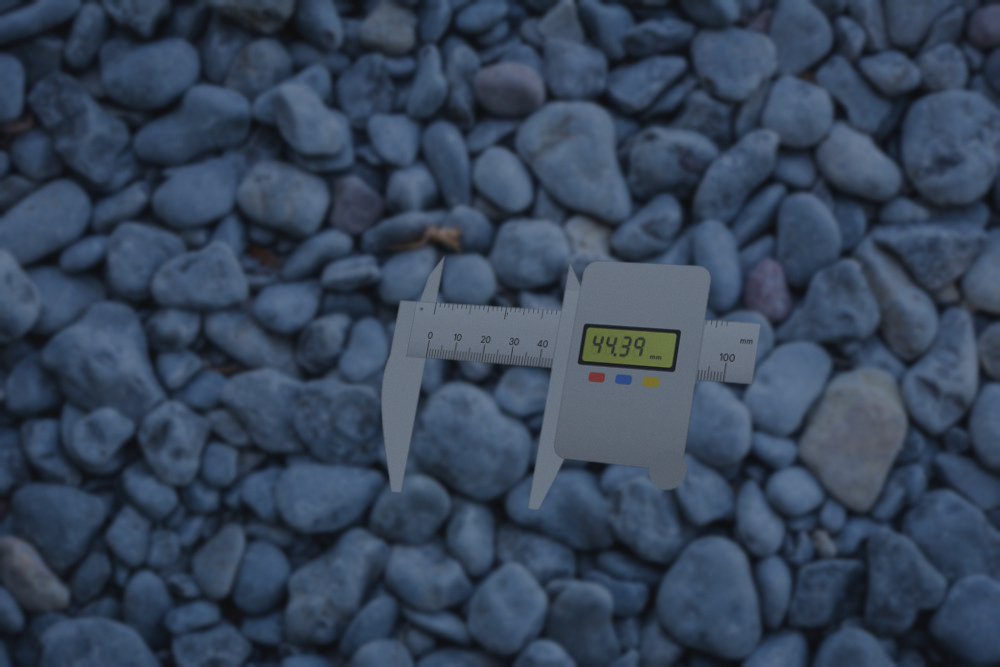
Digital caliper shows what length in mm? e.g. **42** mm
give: **44.39** mm
